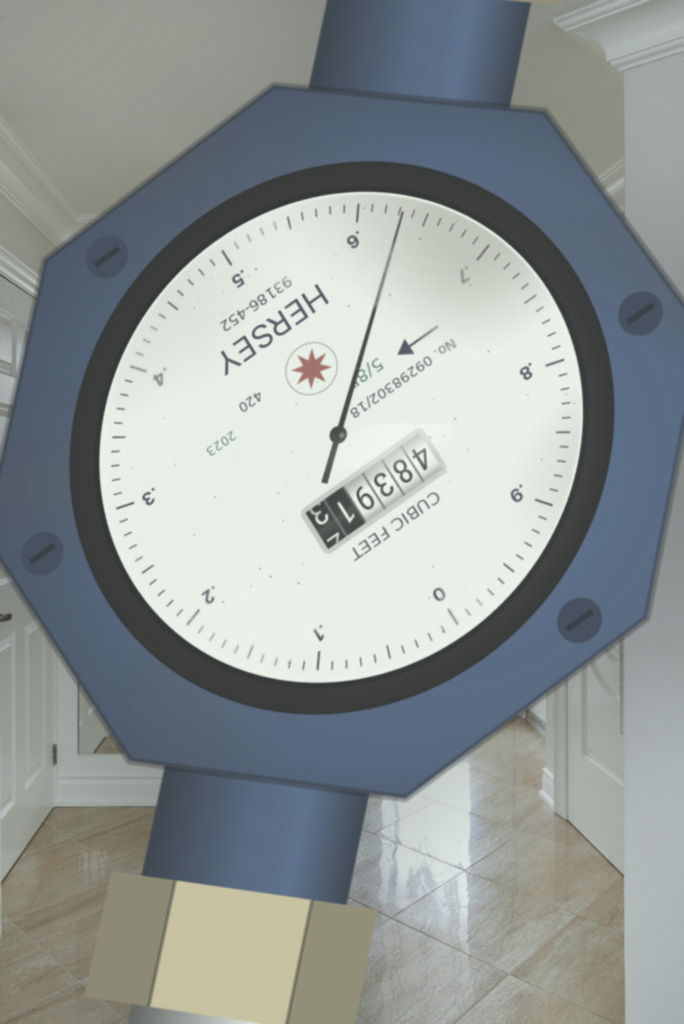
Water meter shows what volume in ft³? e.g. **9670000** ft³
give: **483912.63** ft³
